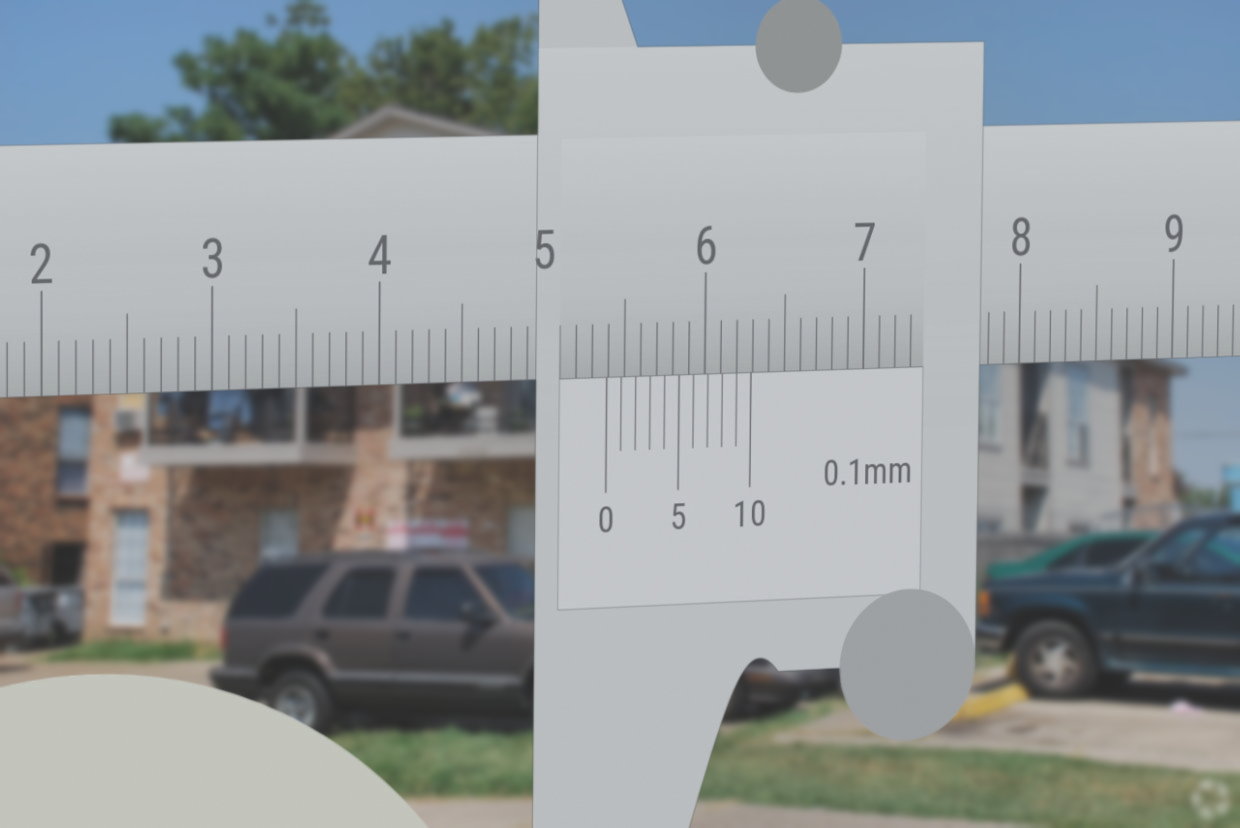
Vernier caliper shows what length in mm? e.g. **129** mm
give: **53.9** mm
